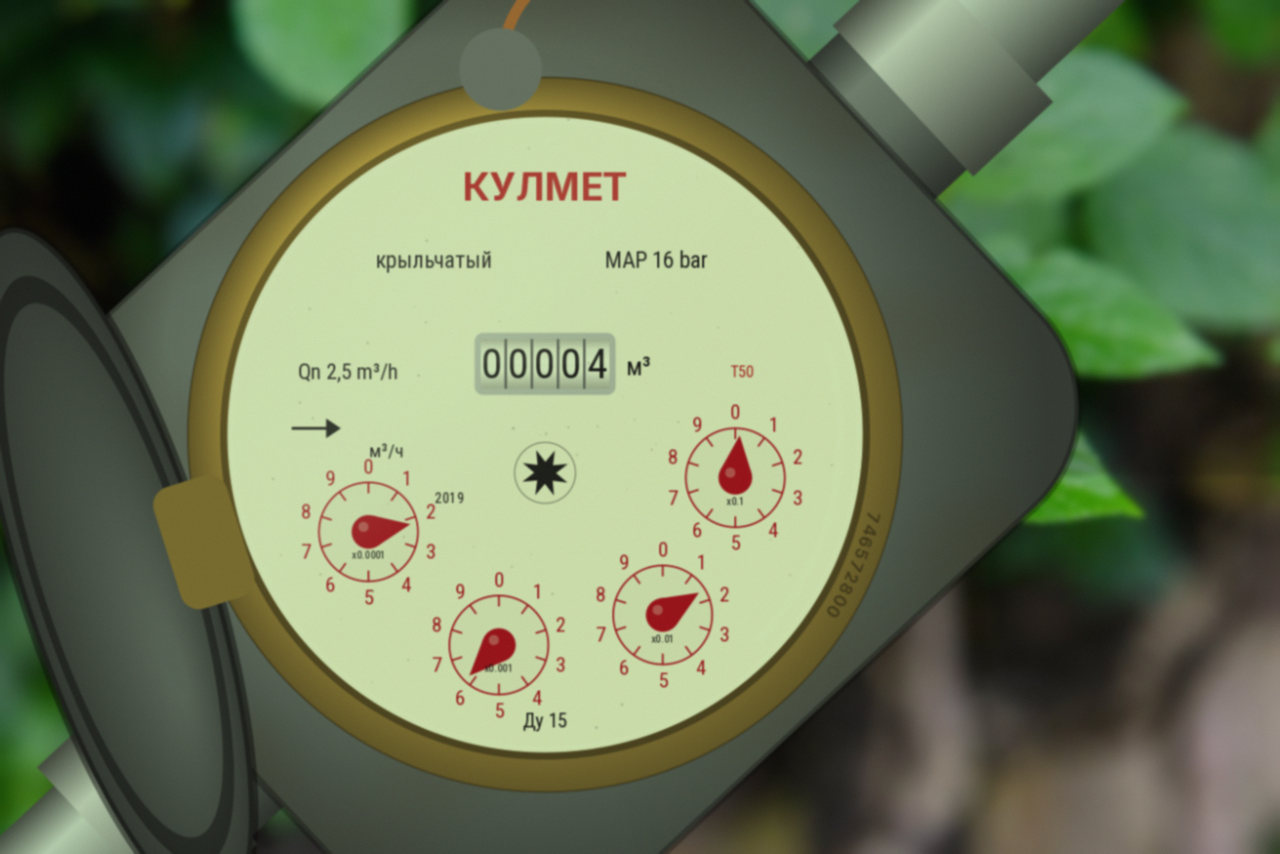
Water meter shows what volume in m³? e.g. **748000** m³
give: **4.0162** m³
